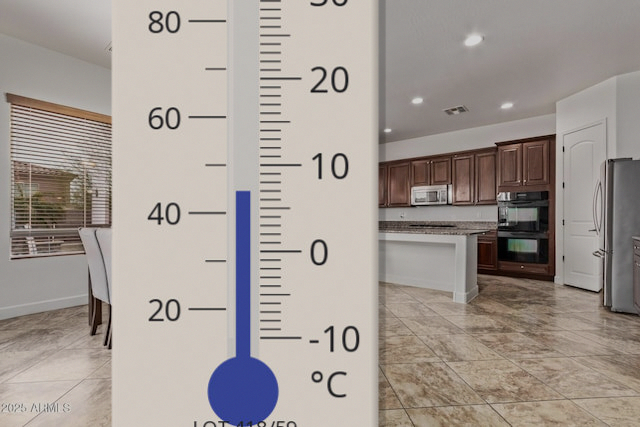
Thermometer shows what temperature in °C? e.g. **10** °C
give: **7** °C
